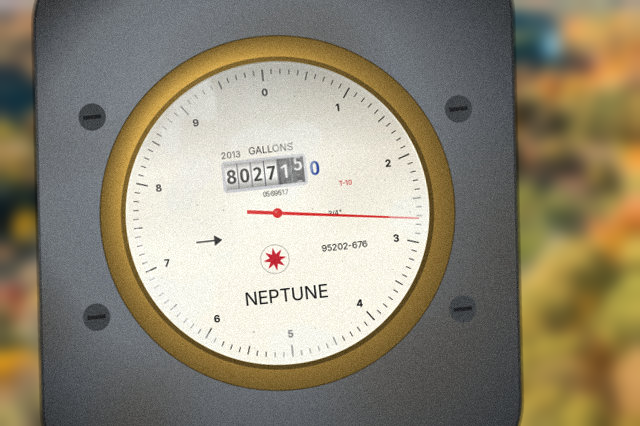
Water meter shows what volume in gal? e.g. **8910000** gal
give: **8027152.7** gal
